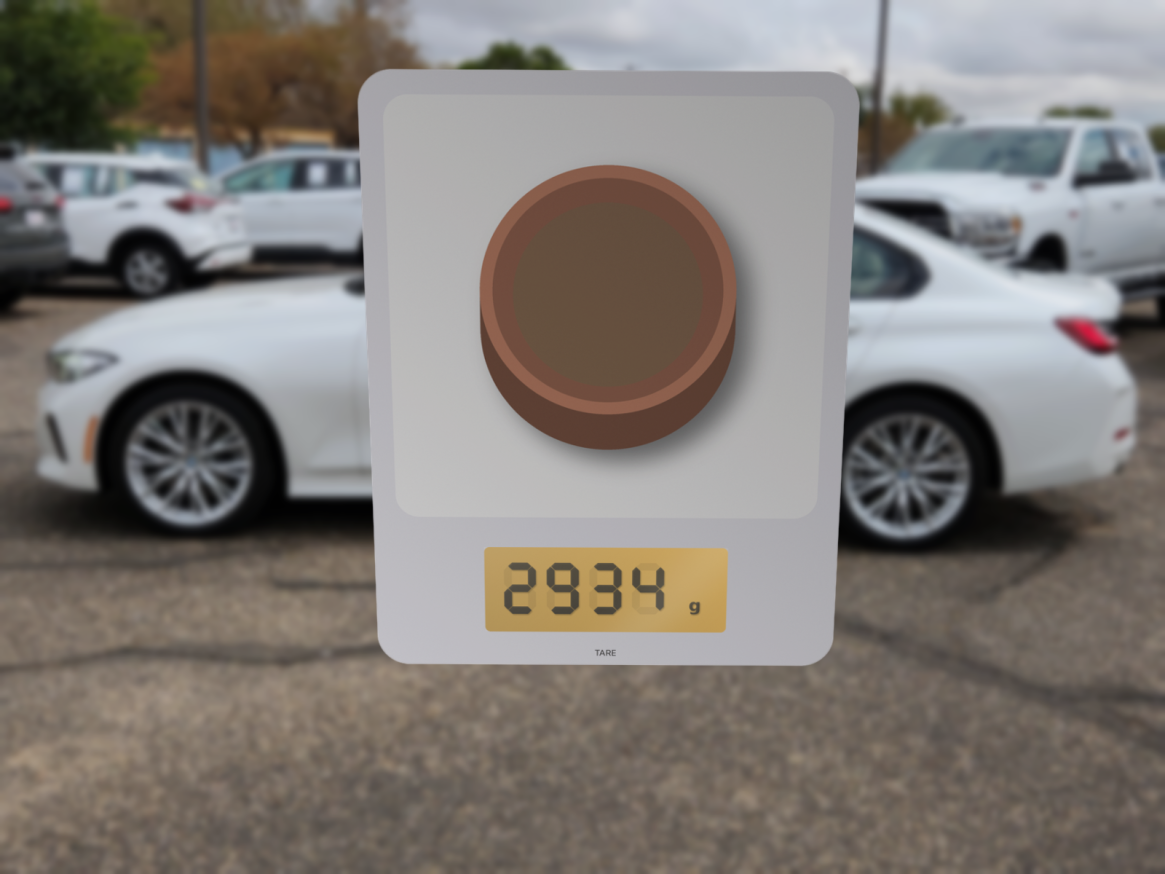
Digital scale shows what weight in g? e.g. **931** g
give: **2934** g
